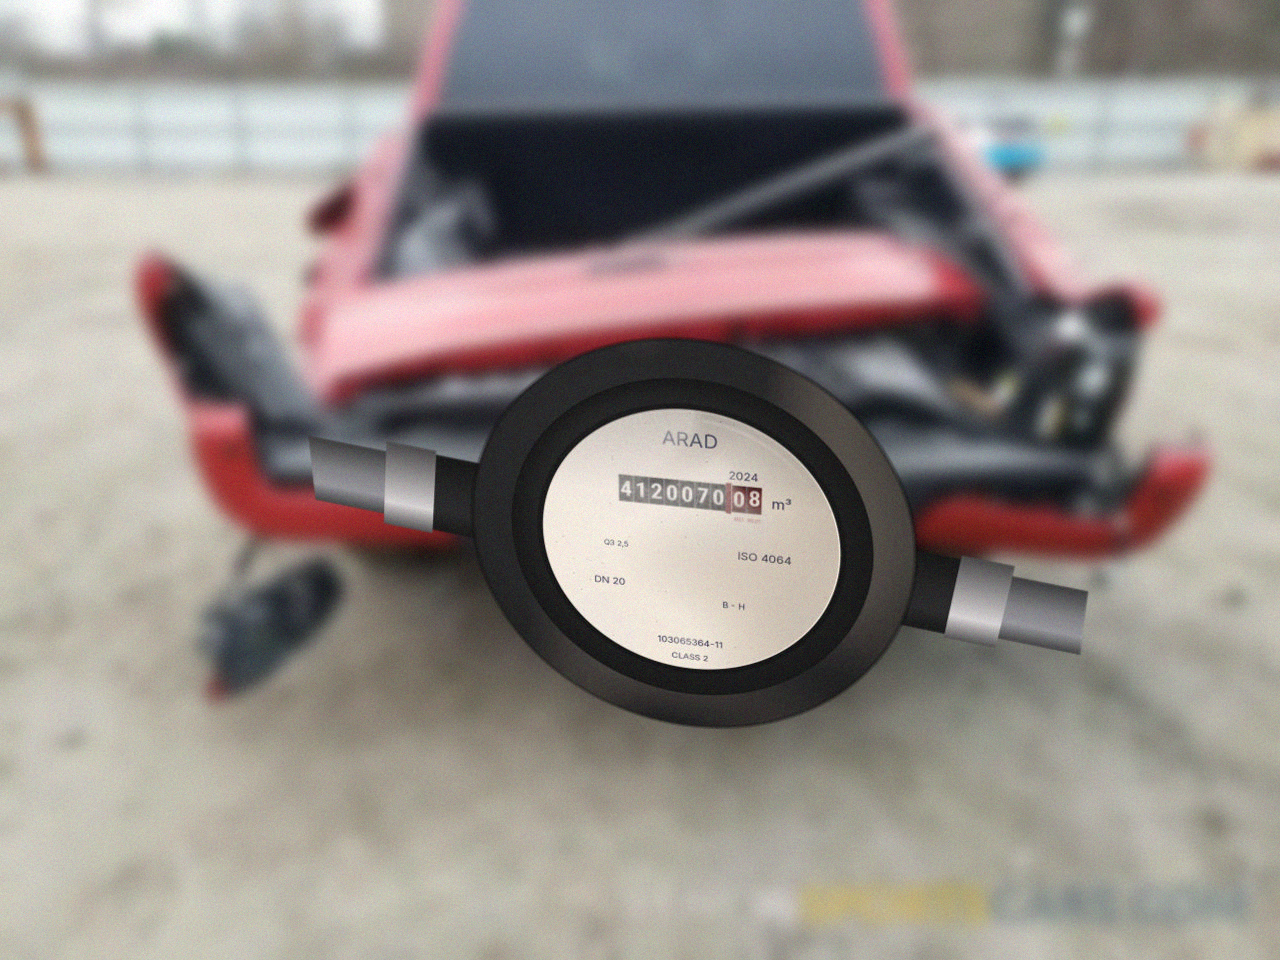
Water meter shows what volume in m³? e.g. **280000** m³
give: **4120070.08** m³
